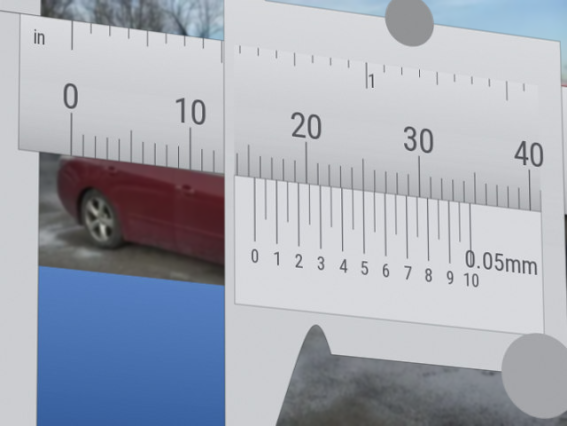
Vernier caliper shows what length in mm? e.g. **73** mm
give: **15.5** mm
